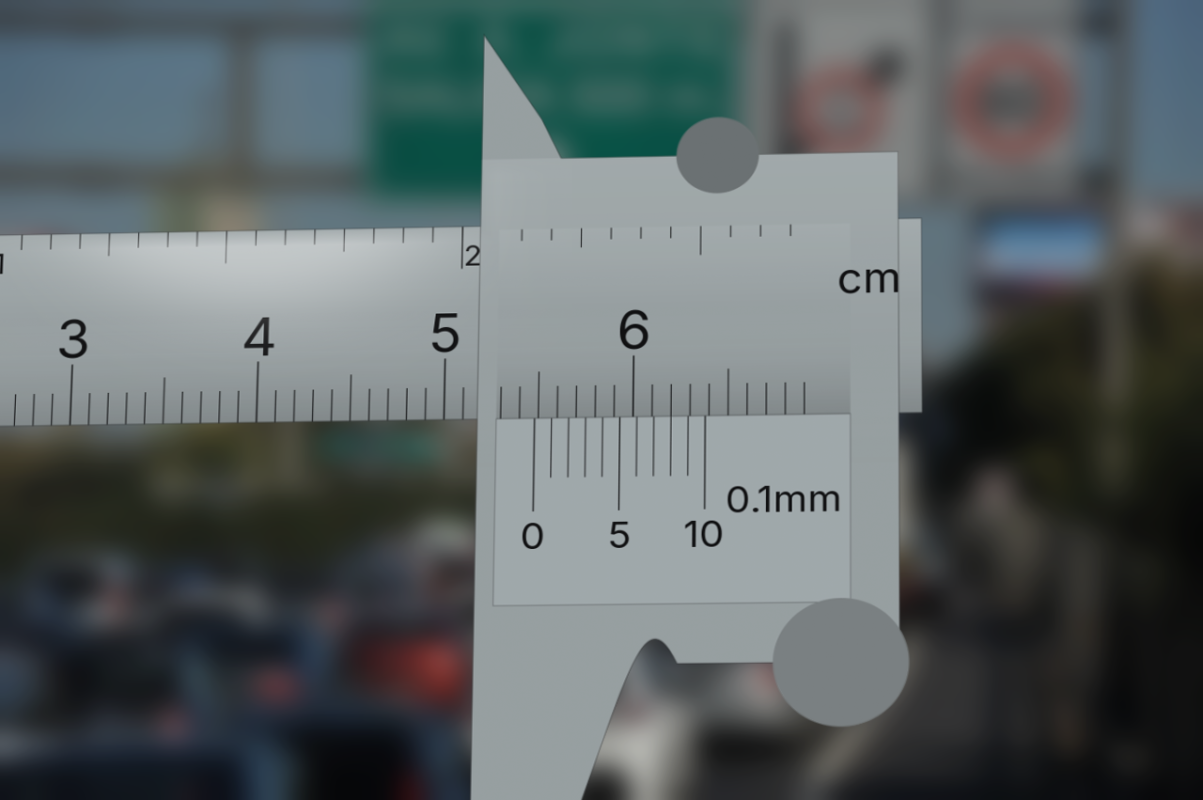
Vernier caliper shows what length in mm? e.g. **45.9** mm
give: **54.8** mm
